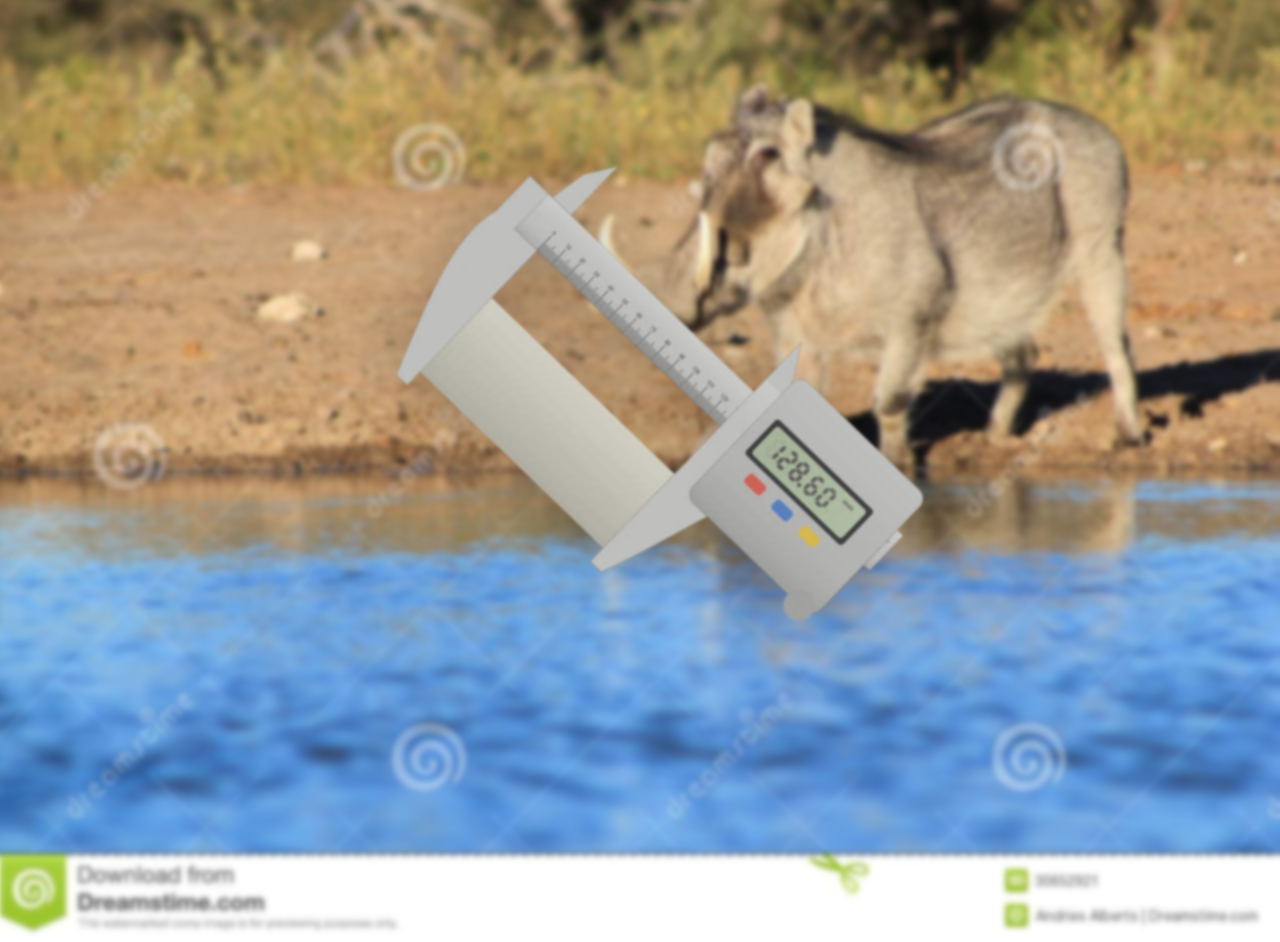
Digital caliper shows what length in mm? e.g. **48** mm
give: **128.60** mm
